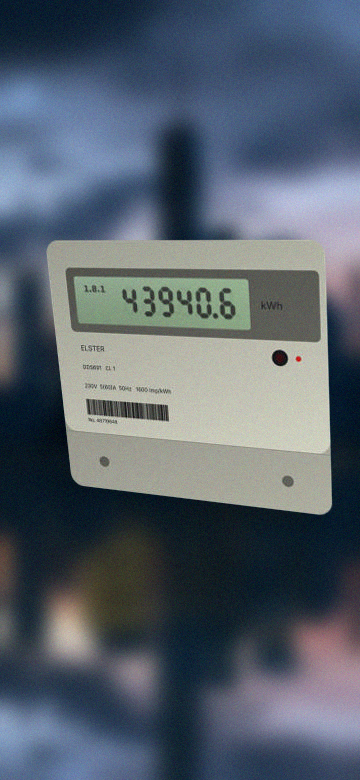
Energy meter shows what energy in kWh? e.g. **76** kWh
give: **43940.6** kWh
